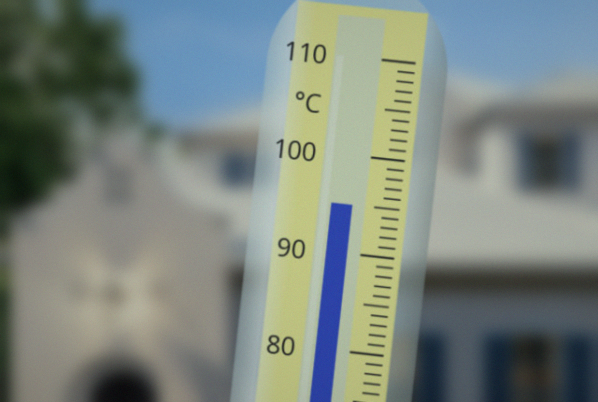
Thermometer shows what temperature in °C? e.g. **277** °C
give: **95** °C
